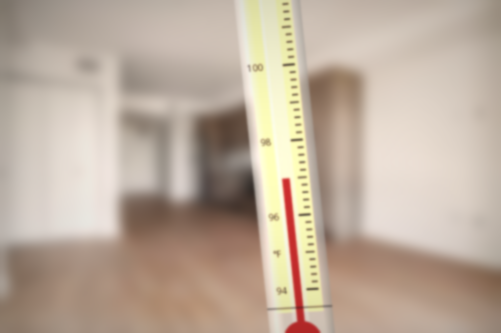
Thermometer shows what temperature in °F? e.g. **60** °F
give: **97** °F
